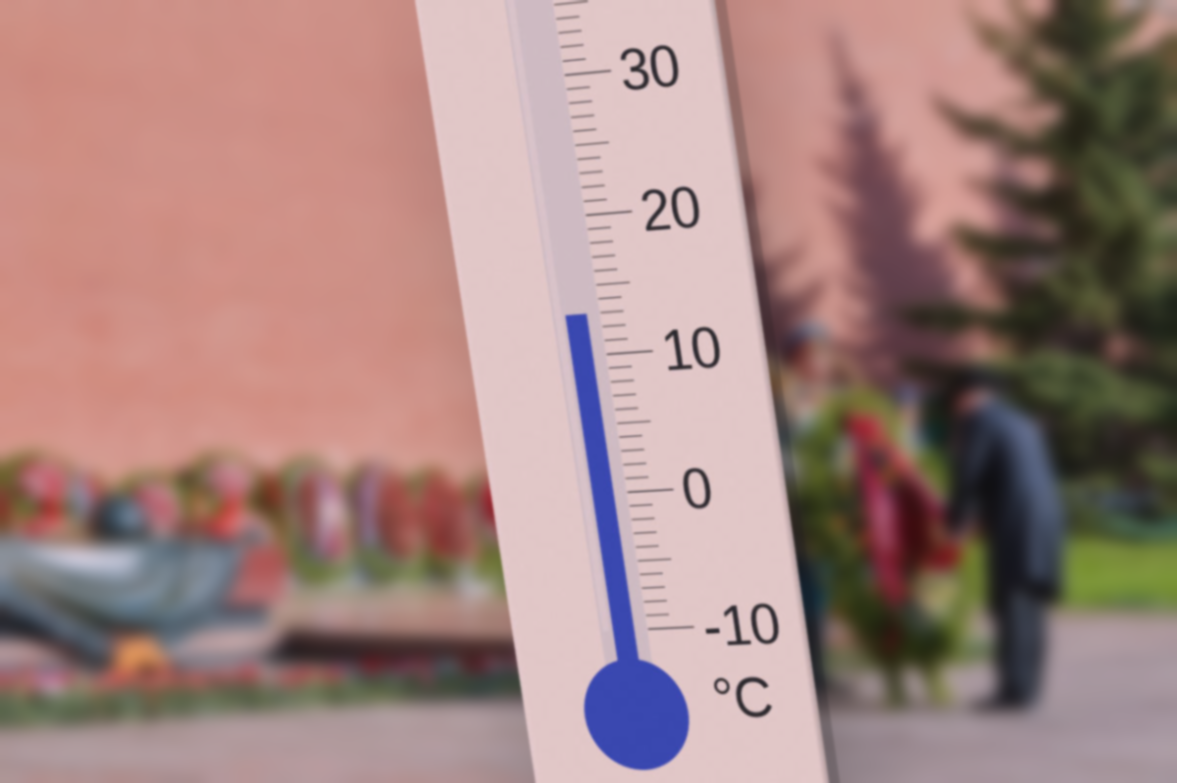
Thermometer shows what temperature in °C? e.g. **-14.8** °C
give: **13** °C
